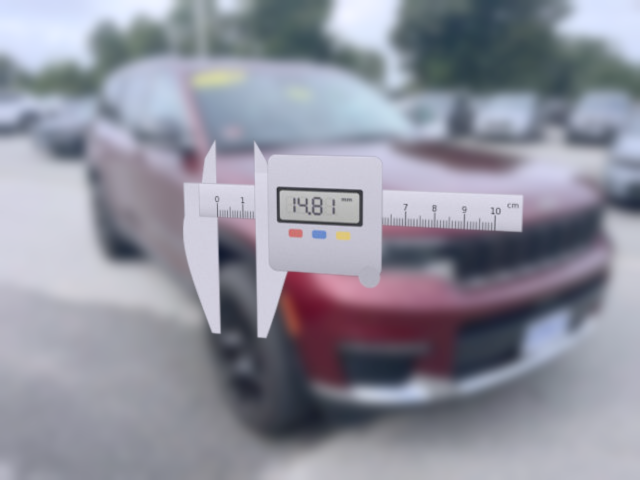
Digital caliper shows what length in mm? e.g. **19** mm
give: **14.81** mm
